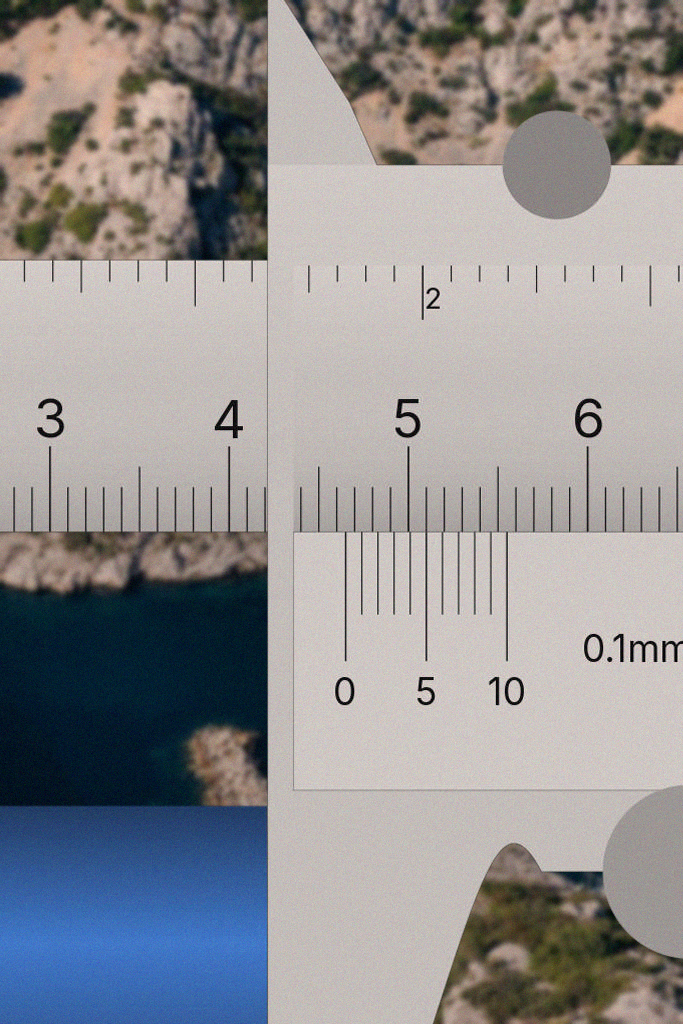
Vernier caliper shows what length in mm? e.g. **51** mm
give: **46.5** mm
